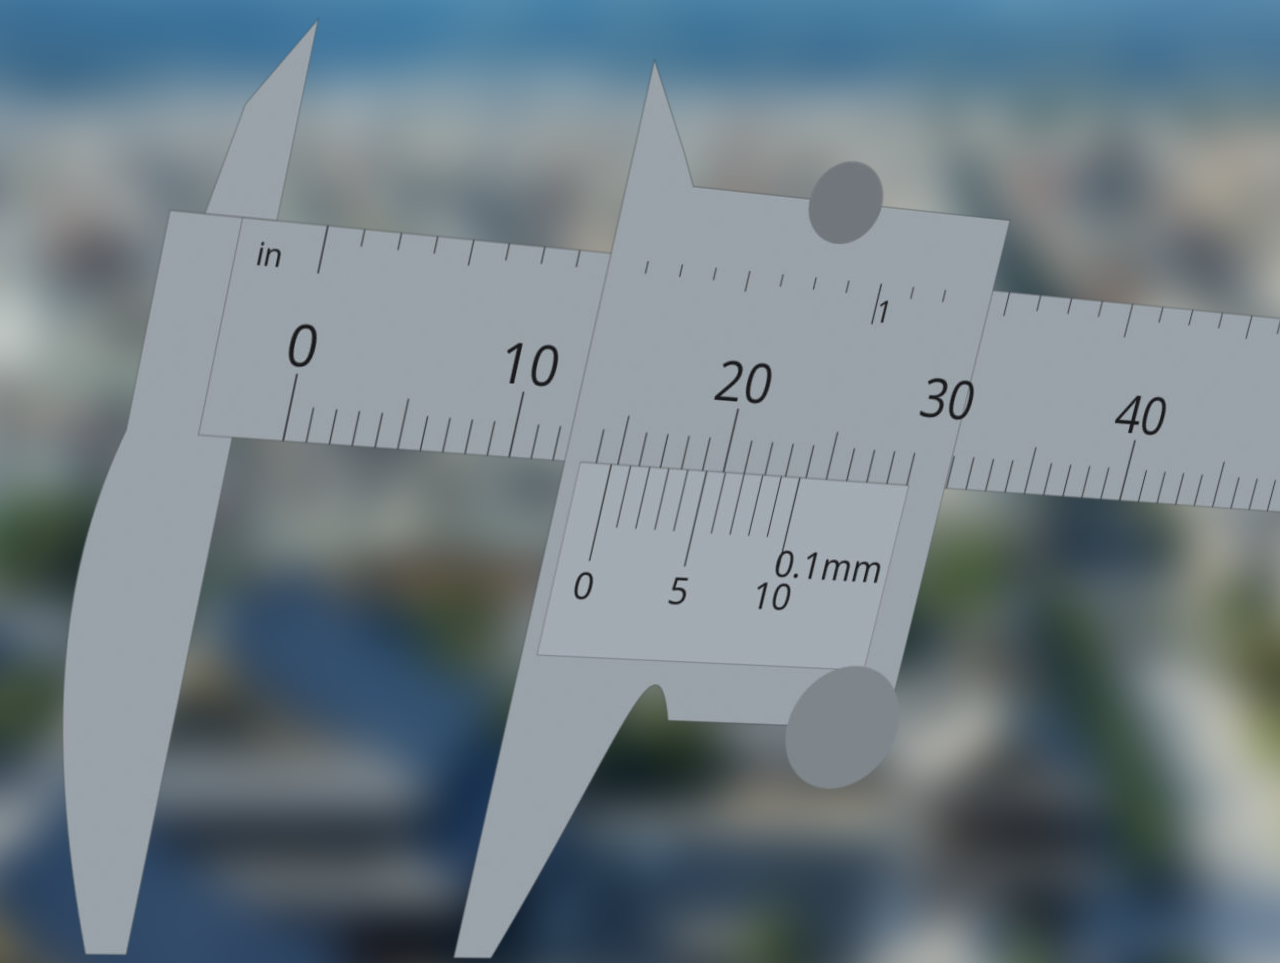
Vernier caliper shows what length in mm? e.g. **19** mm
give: **14.7** mm
